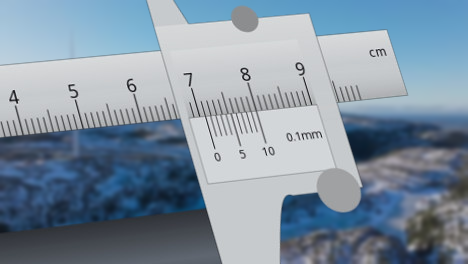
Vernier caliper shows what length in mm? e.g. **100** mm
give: **71.0** mm
